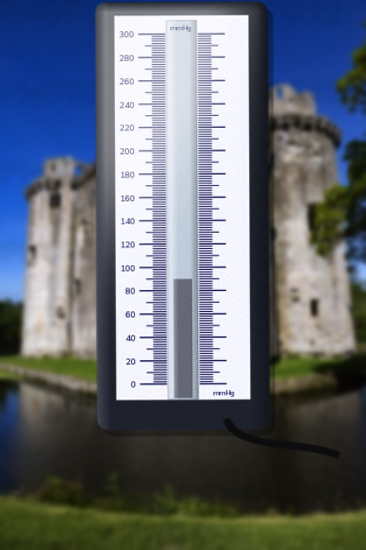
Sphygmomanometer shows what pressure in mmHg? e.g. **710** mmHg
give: **90** mmHg
